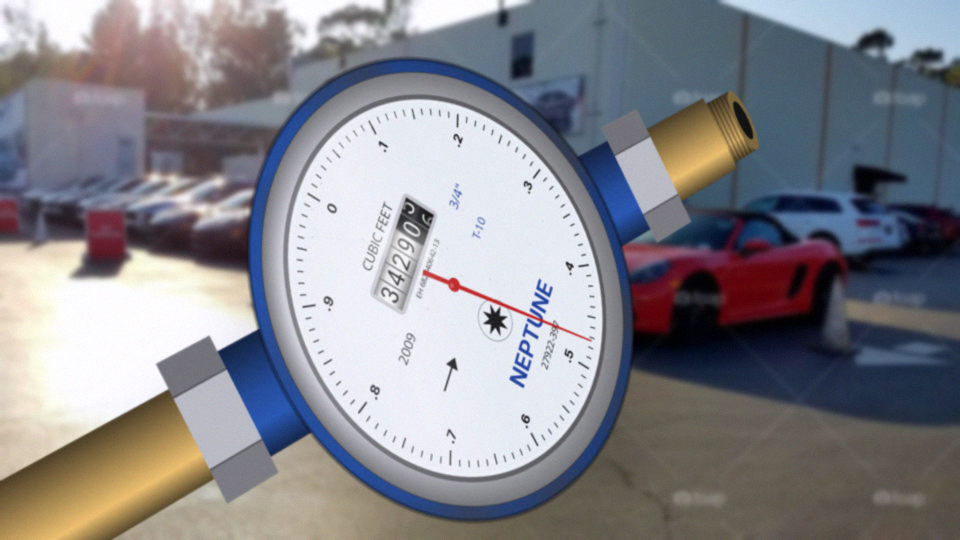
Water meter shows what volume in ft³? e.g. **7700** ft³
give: **342905.47** ft³
